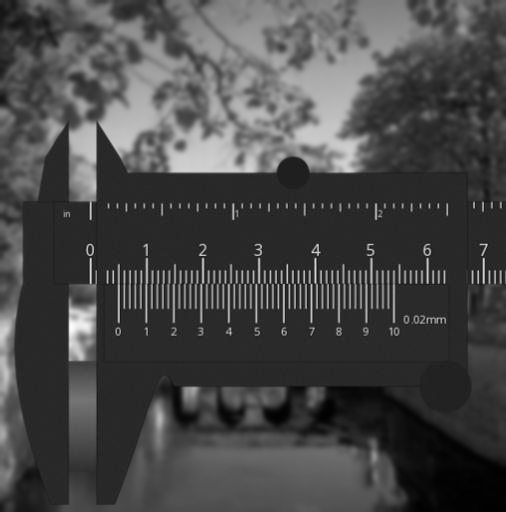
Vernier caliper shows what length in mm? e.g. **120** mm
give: **5.0** mm
